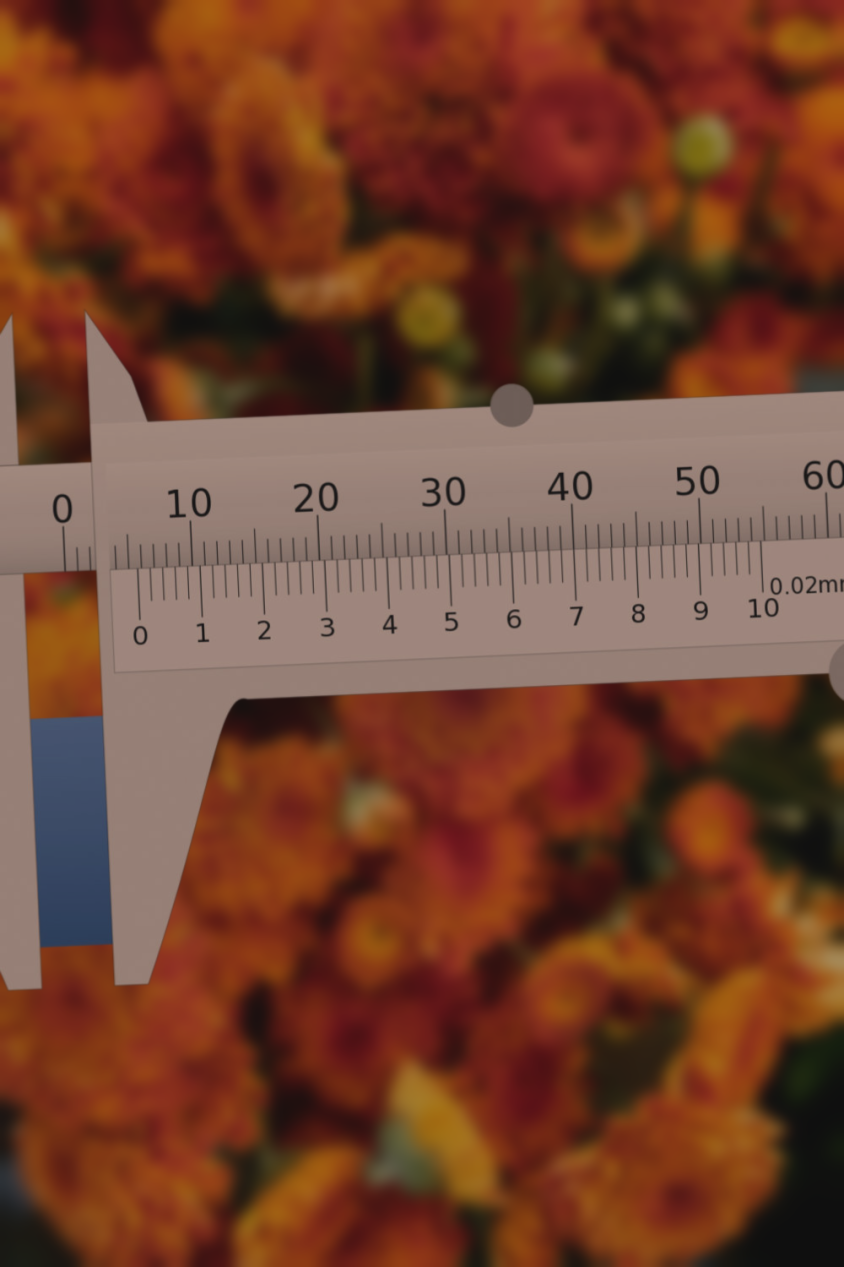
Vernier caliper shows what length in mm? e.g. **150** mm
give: **5.7** mm
